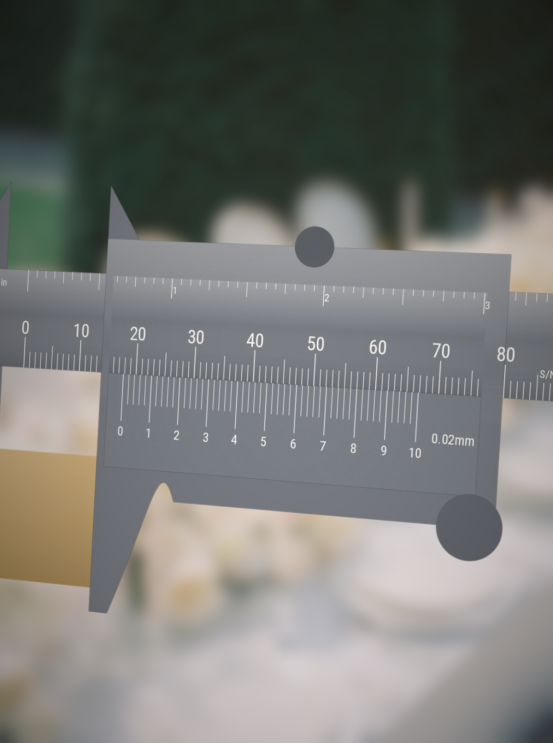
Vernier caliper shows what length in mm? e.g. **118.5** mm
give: **17.8** mm
